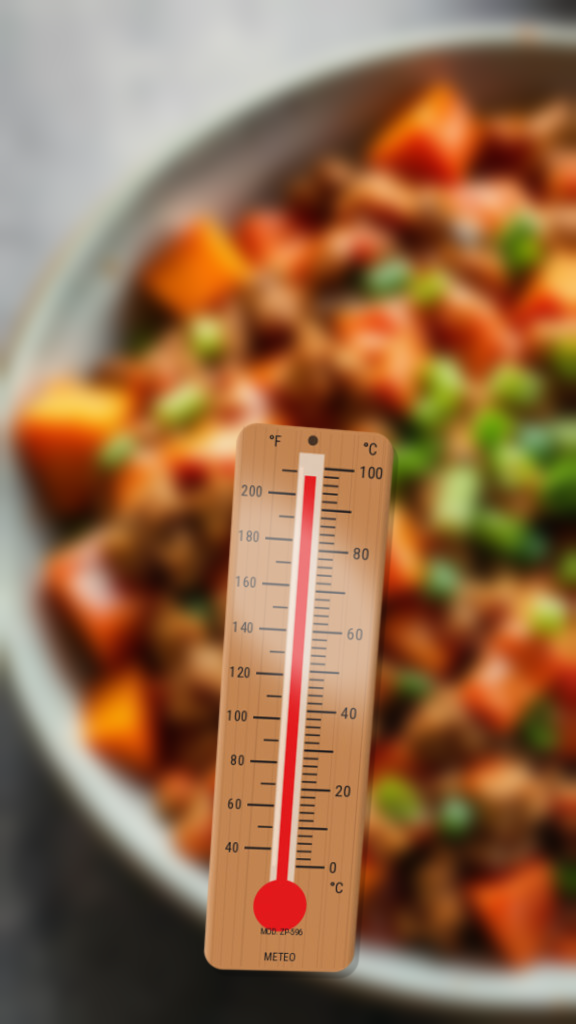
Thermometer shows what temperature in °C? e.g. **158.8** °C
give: **98** °C
